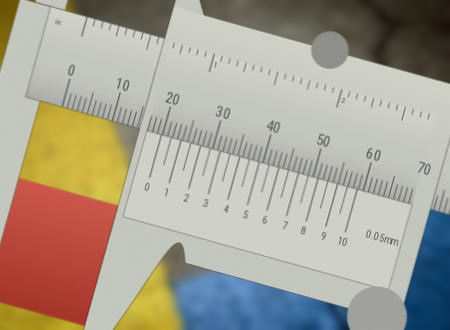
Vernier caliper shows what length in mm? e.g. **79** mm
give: **19.8** mm
